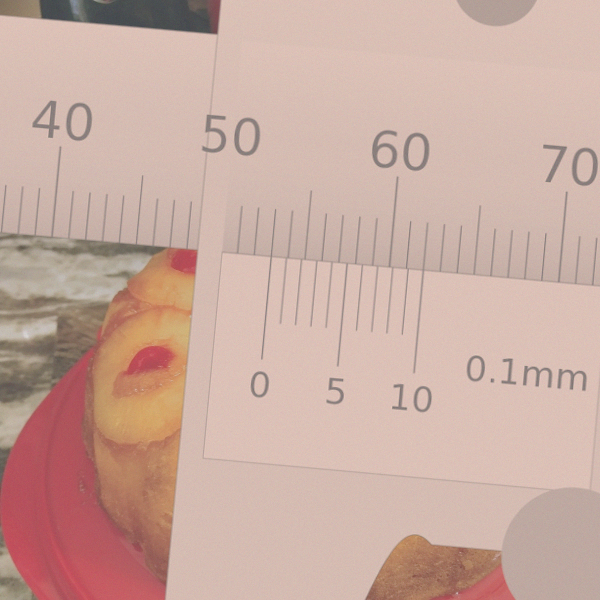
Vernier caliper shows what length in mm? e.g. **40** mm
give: **53.0** mm
